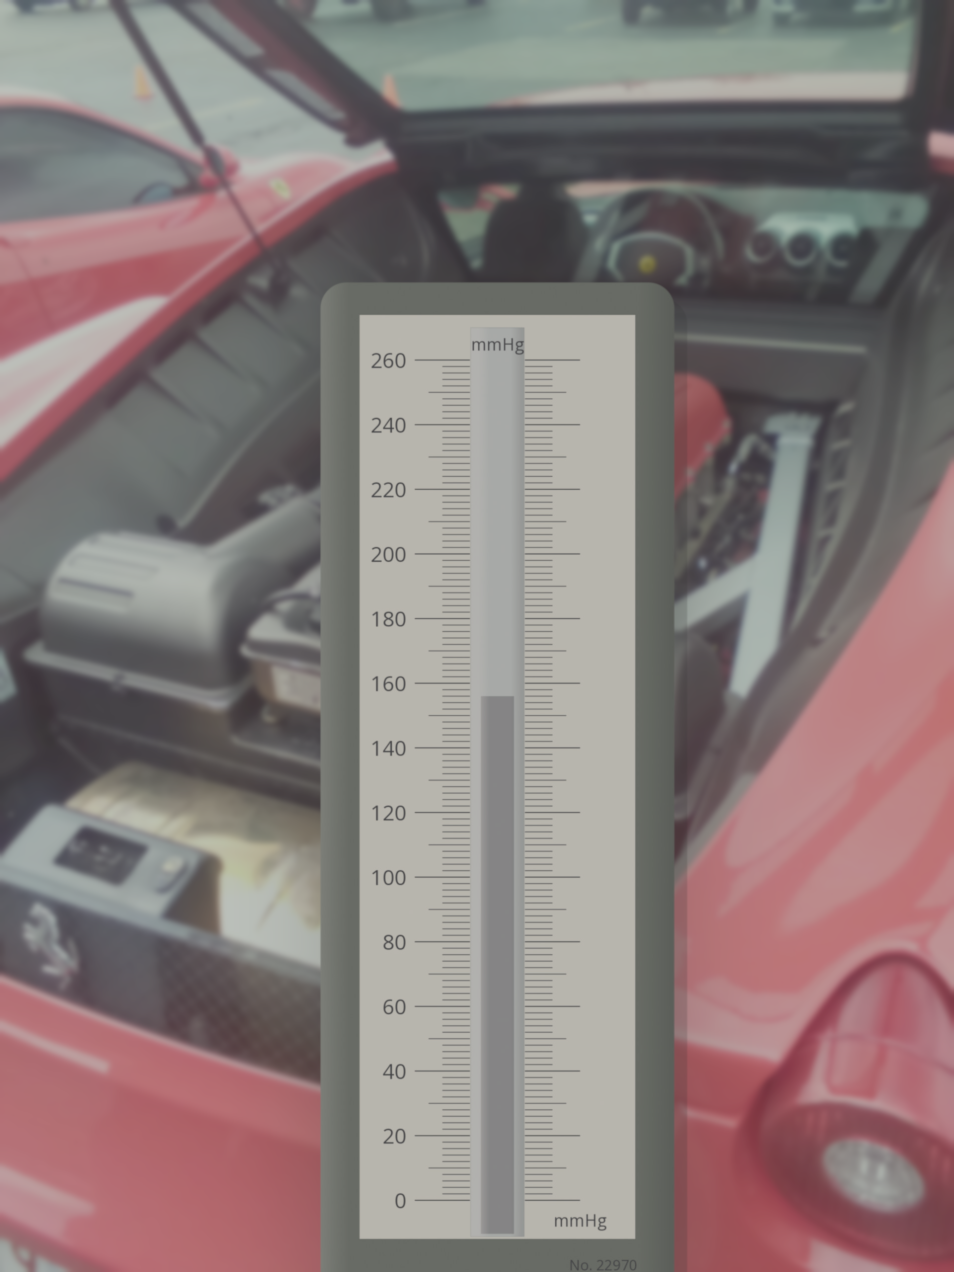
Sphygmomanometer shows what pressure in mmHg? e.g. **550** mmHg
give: **156** mmHg
